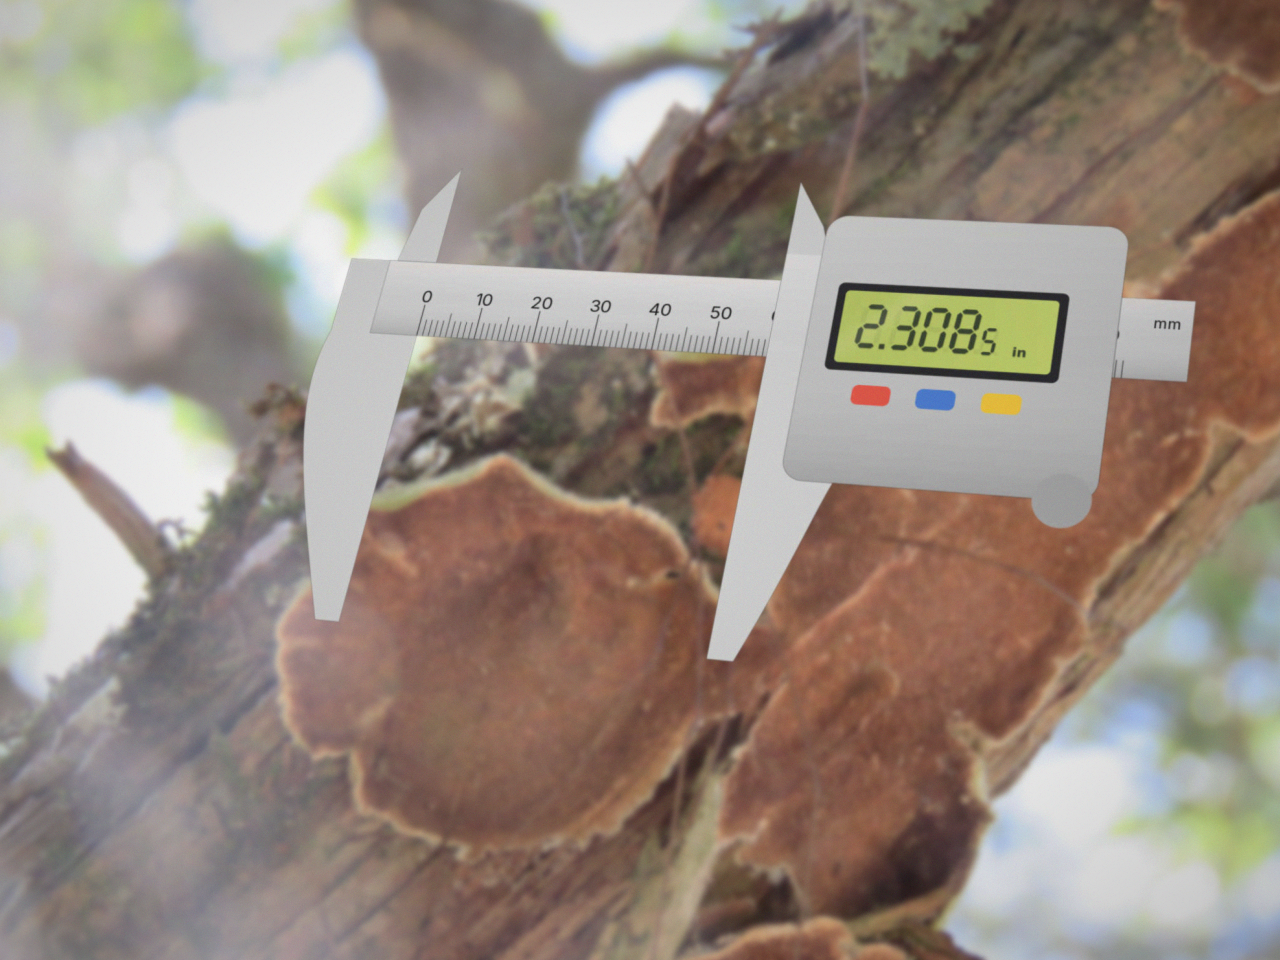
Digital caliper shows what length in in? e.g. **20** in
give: **2.3085** in
